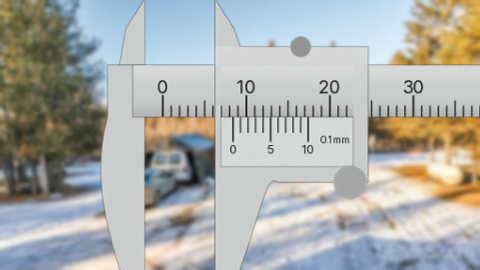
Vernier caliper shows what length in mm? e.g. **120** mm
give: **8.4** mm
